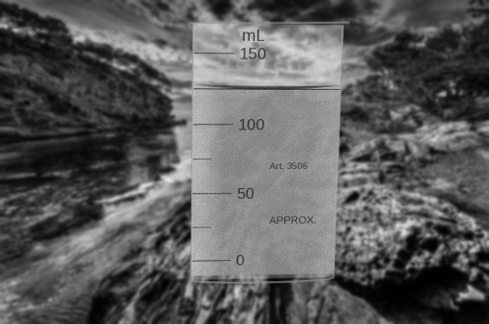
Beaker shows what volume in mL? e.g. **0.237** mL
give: **125** mL
